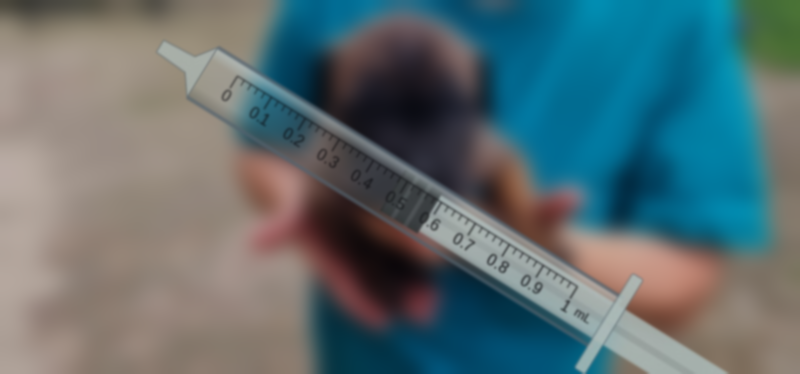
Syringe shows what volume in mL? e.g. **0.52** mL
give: **0.48** mL
